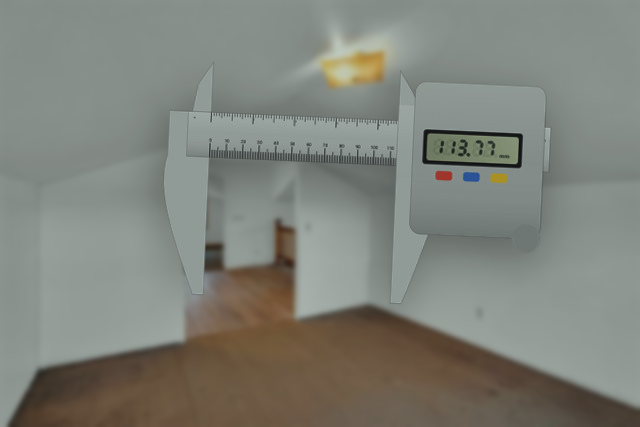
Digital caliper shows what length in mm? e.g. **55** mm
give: **113.77** mm
